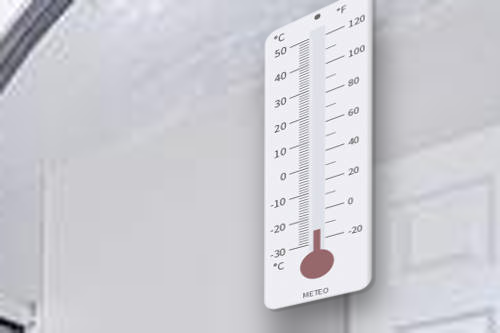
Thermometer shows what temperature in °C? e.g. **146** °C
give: **-25** °C
